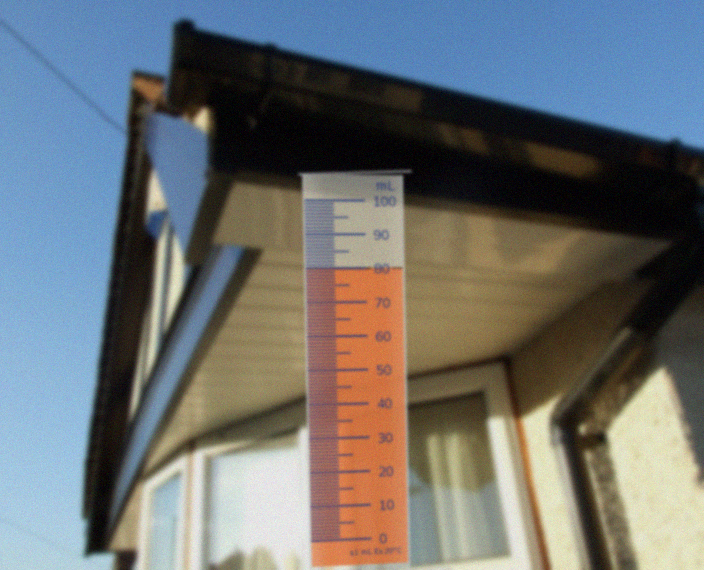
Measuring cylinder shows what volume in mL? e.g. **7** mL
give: **80** mL
